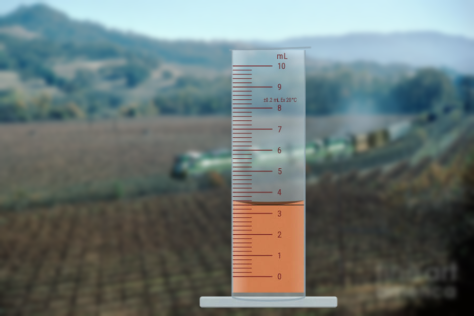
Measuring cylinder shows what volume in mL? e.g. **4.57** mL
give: **3.4** mL
